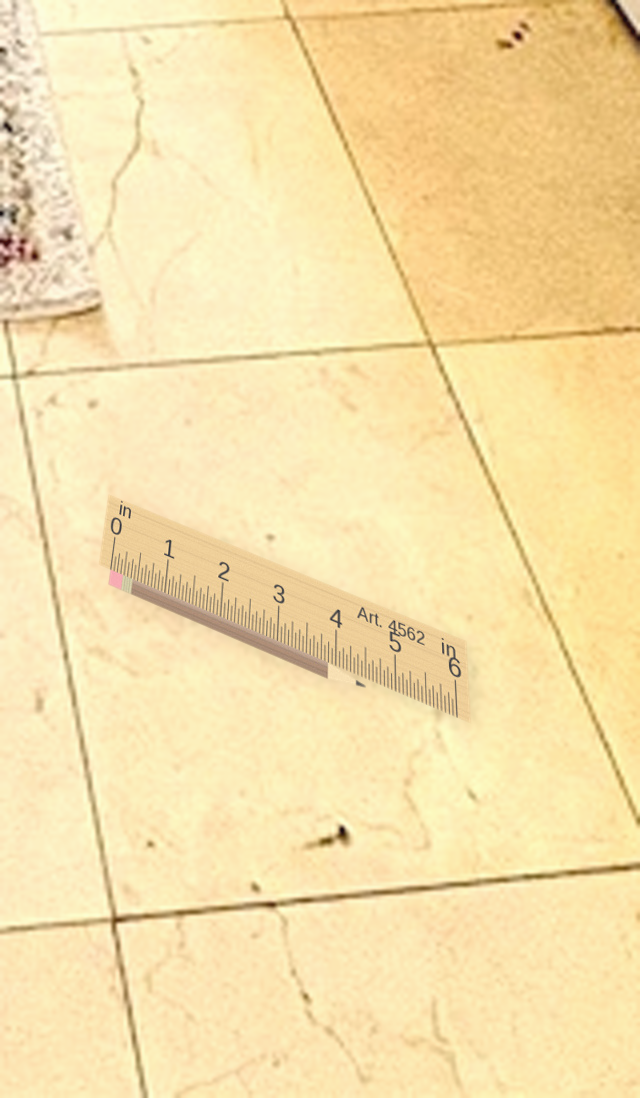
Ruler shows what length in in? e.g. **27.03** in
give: **4.5** in
